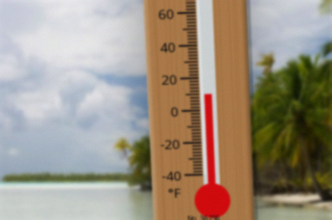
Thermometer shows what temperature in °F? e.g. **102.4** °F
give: **10** °F
